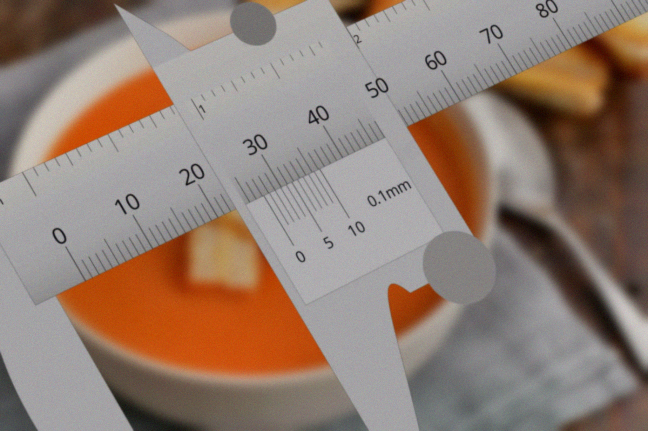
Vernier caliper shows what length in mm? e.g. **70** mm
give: **27.2** mm
